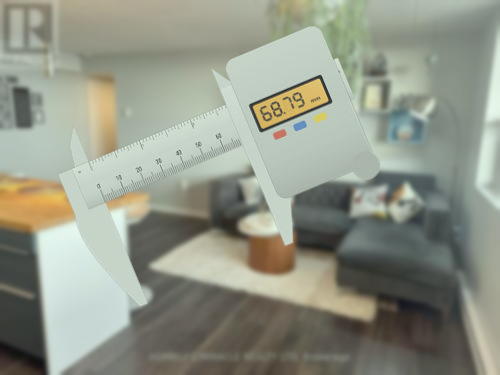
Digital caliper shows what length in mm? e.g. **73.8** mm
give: **68.79** mm
